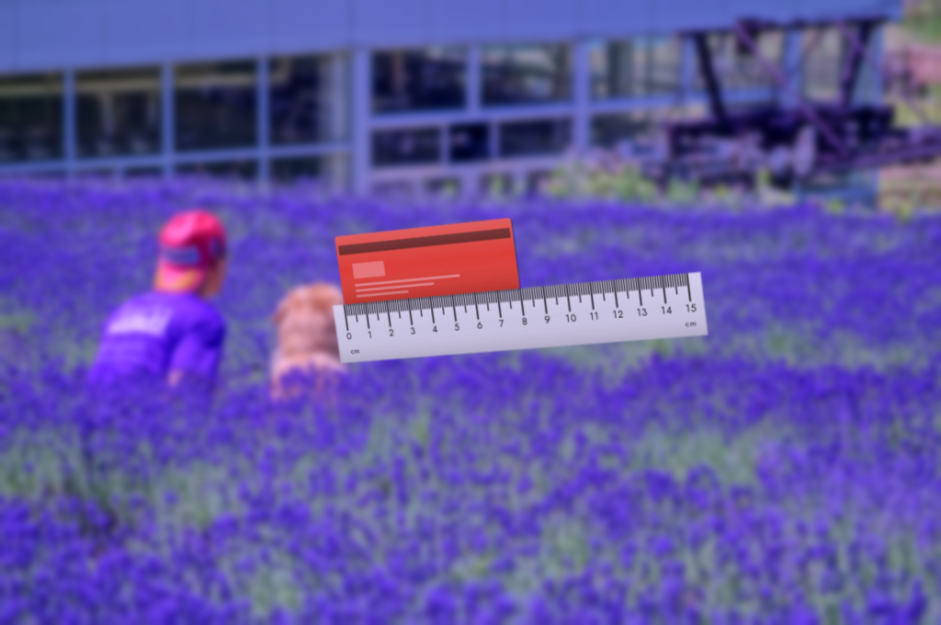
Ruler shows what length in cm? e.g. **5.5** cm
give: **8** cm
